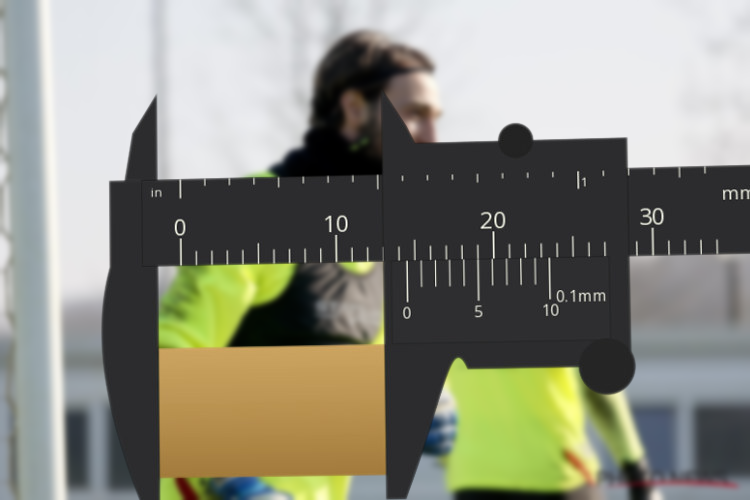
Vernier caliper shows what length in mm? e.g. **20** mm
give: **14.5** mm
